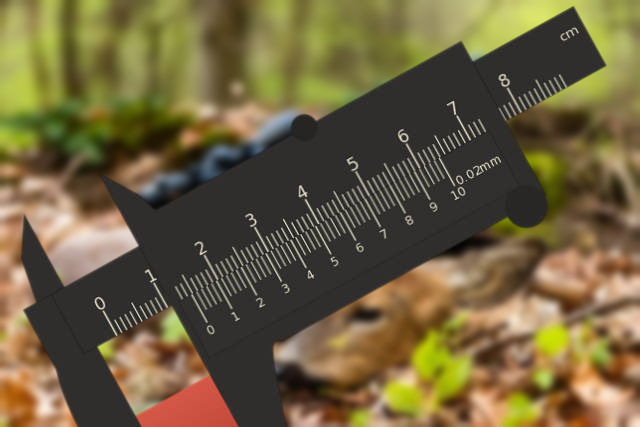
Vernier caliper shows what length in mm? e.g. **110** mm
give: **14.8** mm
